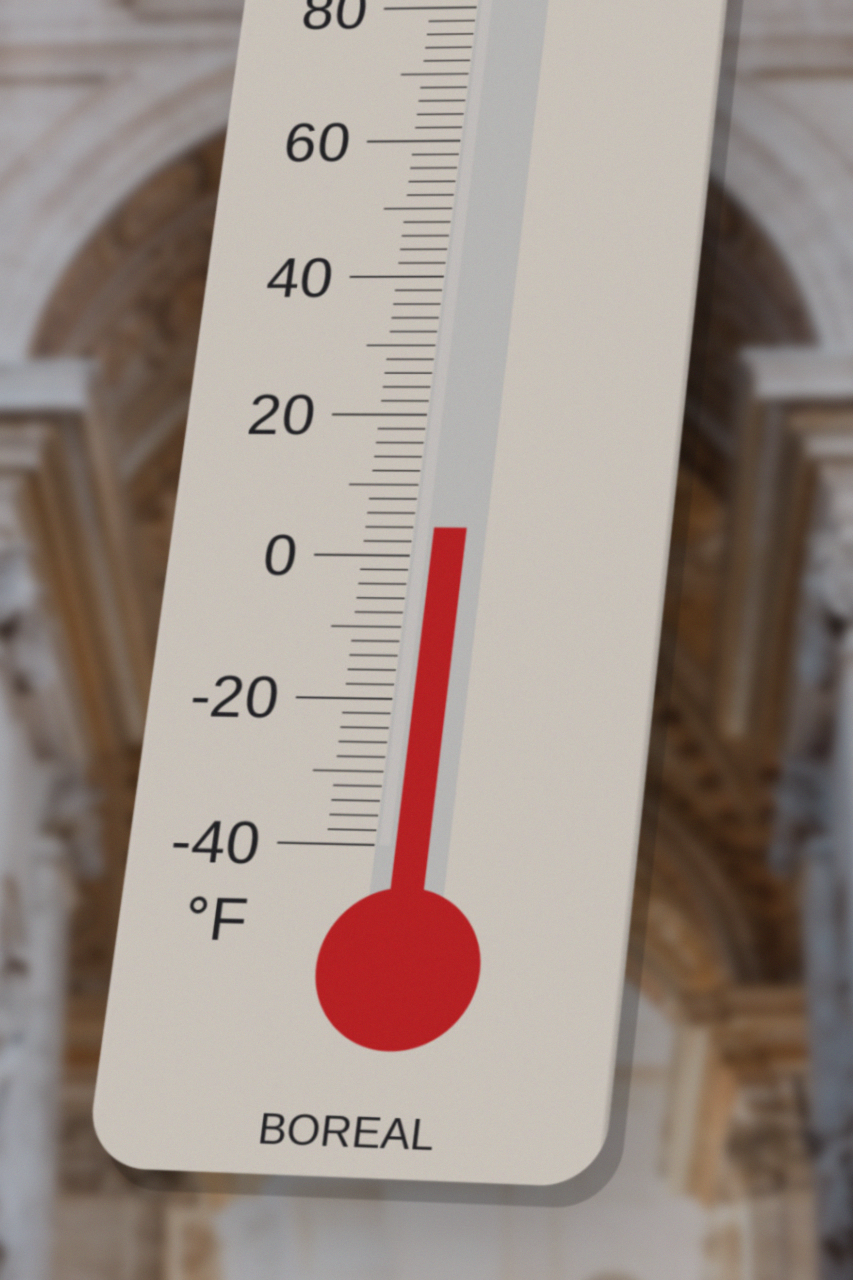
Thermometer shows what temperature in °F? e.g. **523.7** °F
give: **4** °F
